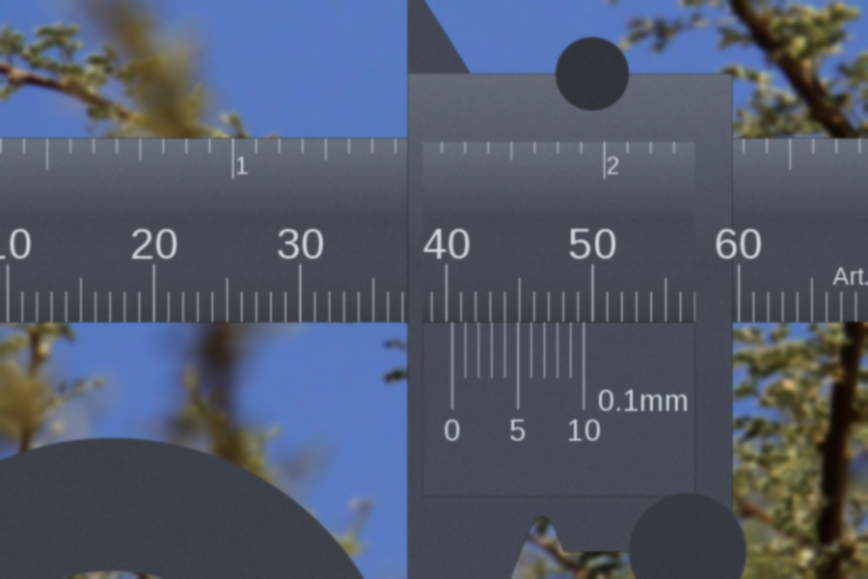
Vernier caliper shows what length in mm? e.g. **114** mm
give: **40.4** mm
